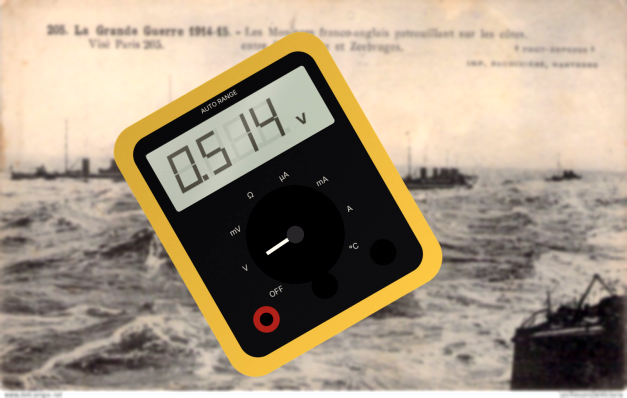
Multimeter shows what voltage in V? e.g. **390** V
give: **0.514** V
